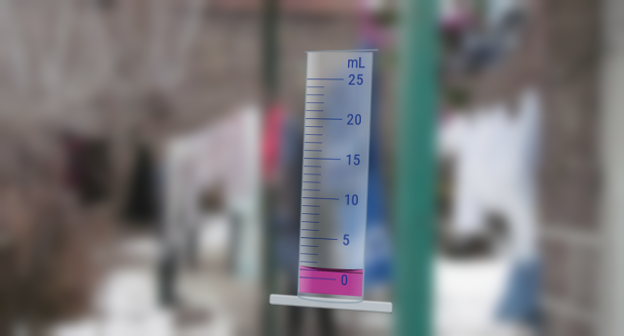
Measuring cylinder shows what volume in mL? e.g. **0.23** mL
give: **1** mL
